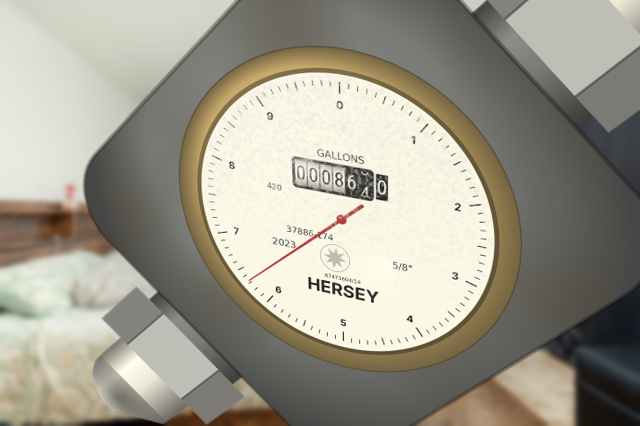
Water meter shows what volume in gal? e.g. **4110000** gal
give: **8636.3** gal
